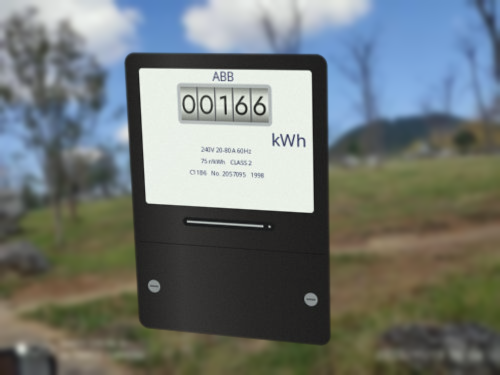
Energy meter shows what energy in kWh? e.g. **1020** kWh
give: **166** kWh
